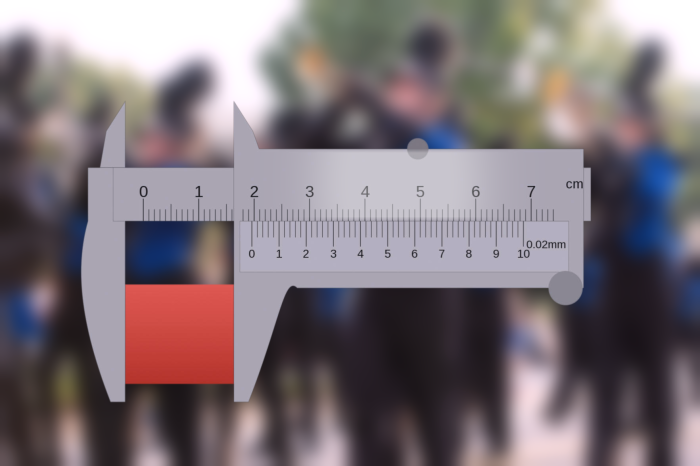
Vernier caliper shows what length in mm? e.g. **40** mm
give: **19.6** mm
